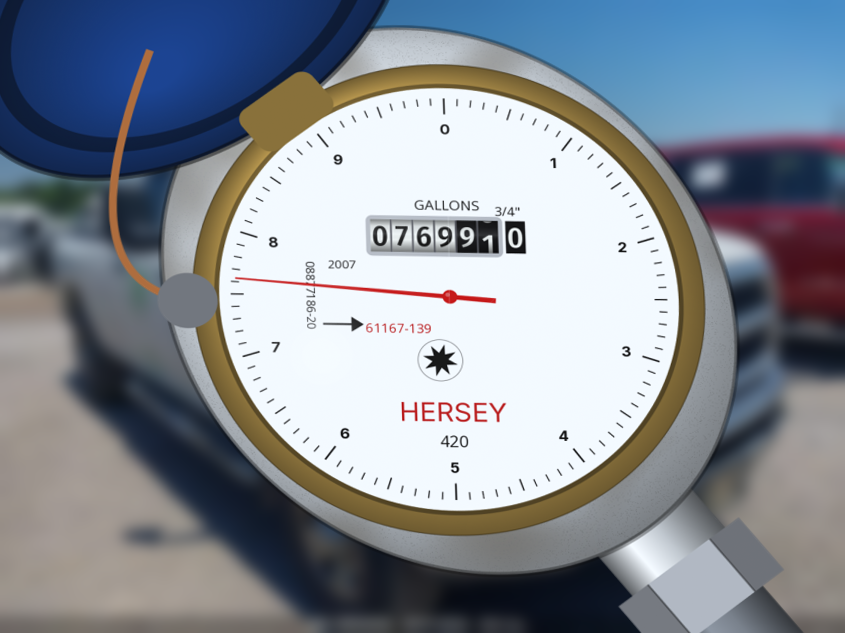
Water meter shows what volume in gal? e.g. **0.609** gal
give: **769907.6** gal
